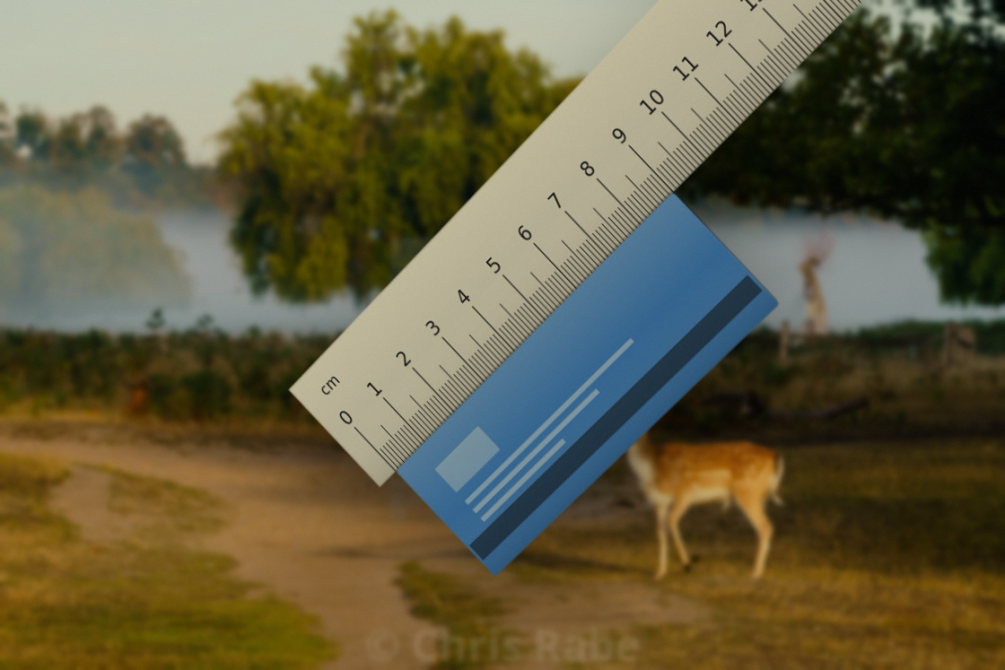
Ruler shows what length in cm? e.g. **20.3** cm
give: **9** cm
